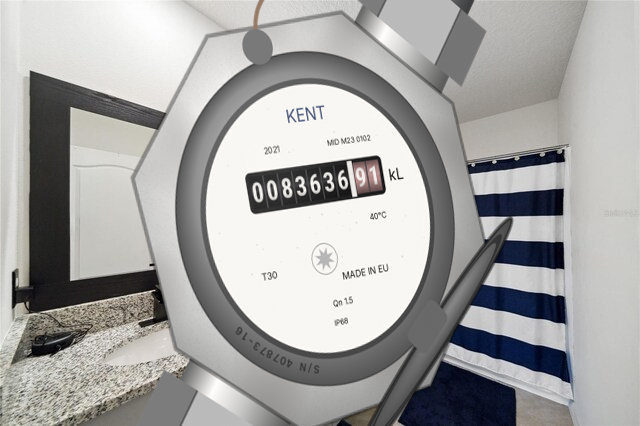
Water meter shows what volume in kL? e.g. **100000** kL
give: **83636.91** kL
